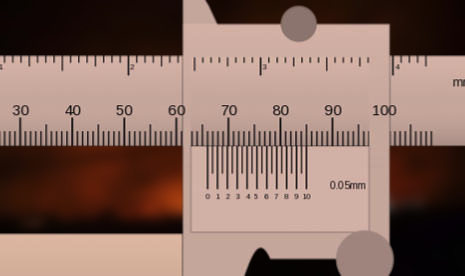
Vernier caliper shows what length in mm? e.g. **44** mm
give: **66.0** mm
